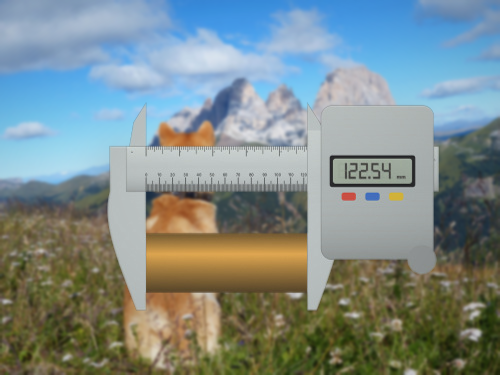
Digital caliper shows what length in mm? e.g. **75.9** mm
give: **122.54** mm
